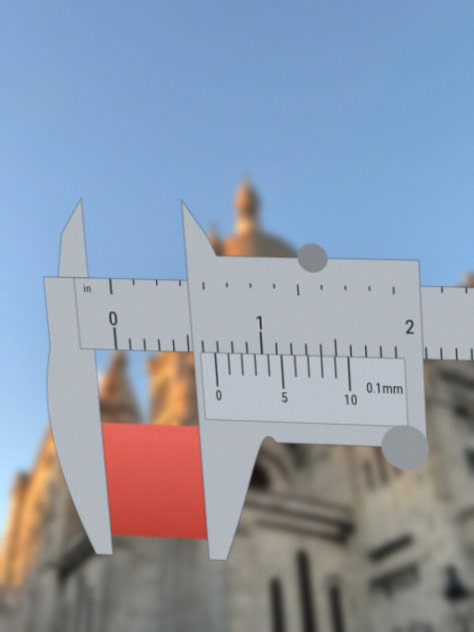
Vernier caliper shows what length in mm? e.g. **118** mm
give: **6.8** mm
